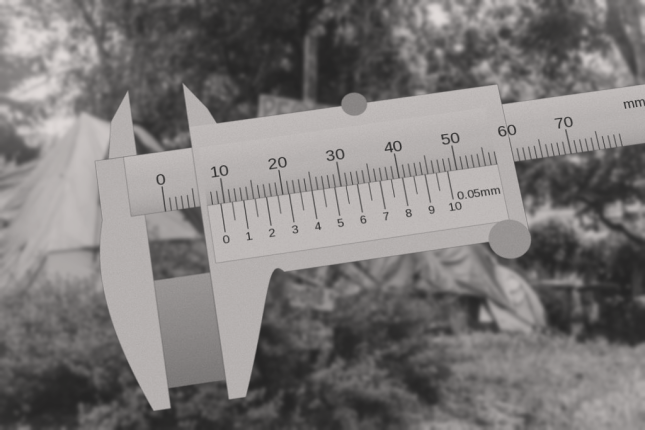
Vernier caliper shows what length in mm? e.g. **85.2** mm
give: **9.4** mm
